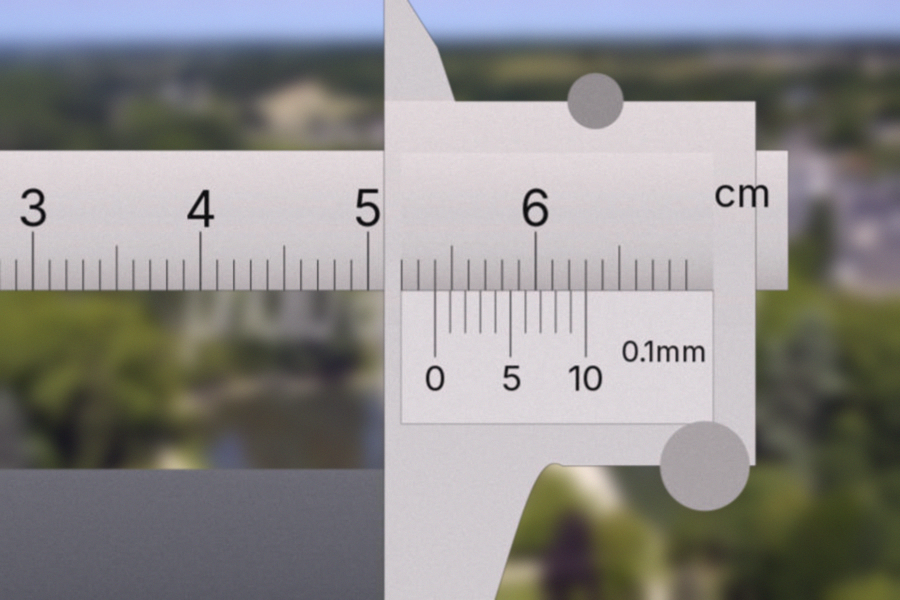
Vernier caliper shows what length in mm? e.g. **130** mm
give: **54.0** mm
